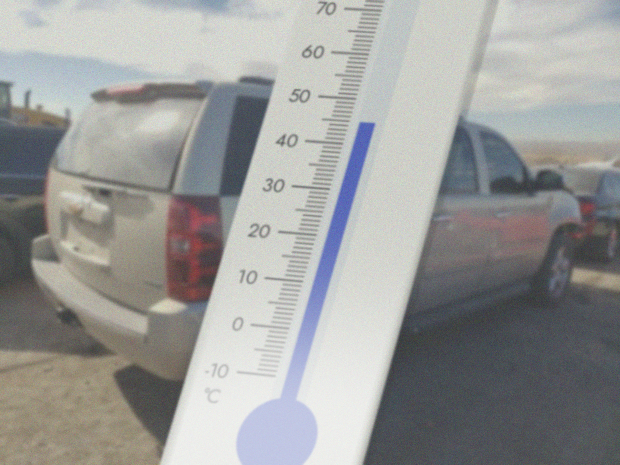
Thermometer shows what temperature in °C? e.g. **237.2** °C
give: **45** °C
